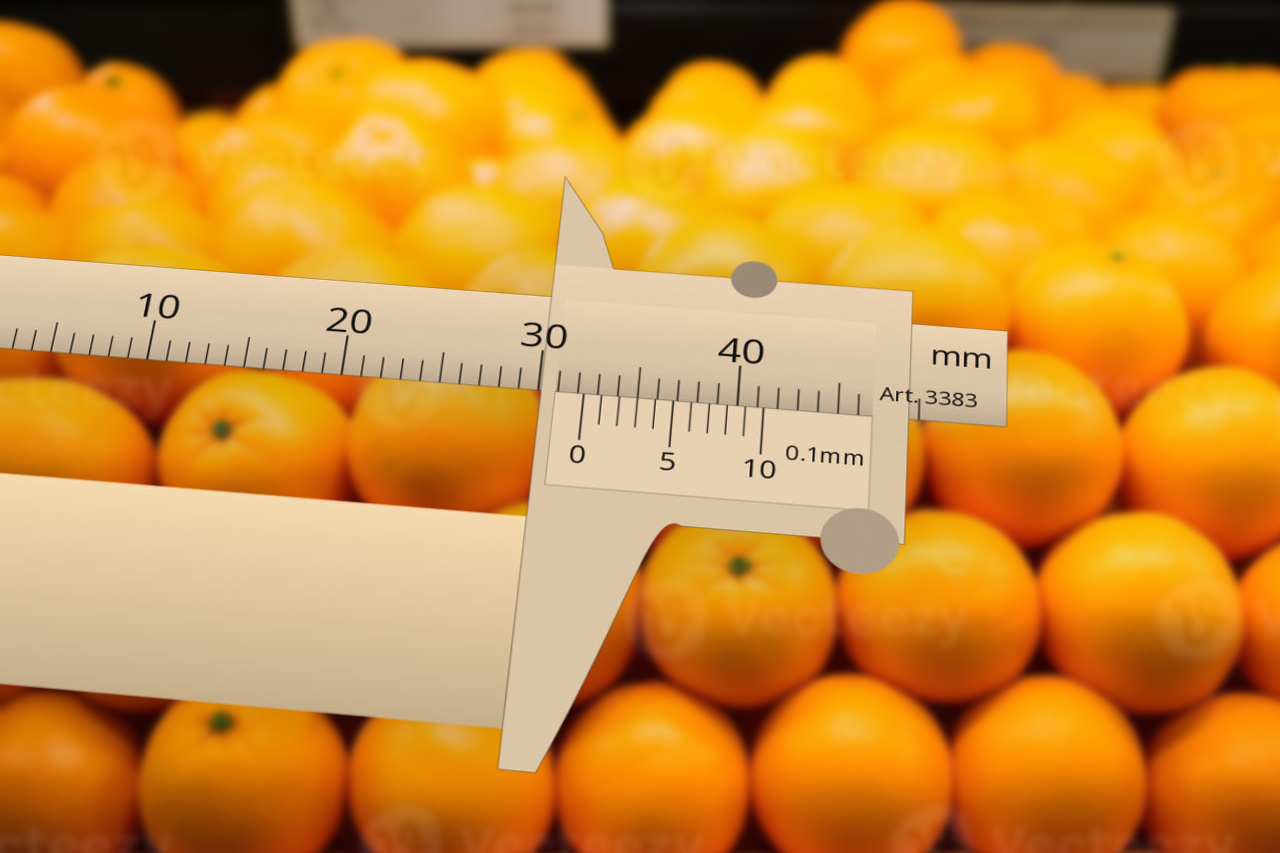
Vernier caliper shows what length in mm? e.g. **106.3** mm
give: **32.3** mm
